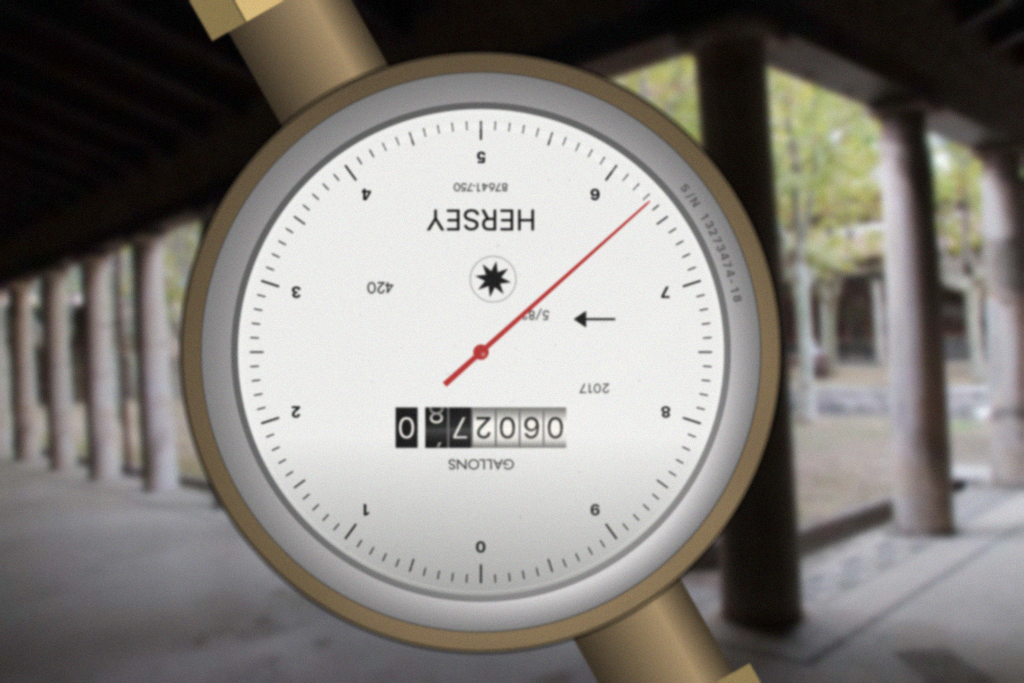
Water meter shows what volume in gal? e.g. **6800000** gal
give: **602776.3** gal
